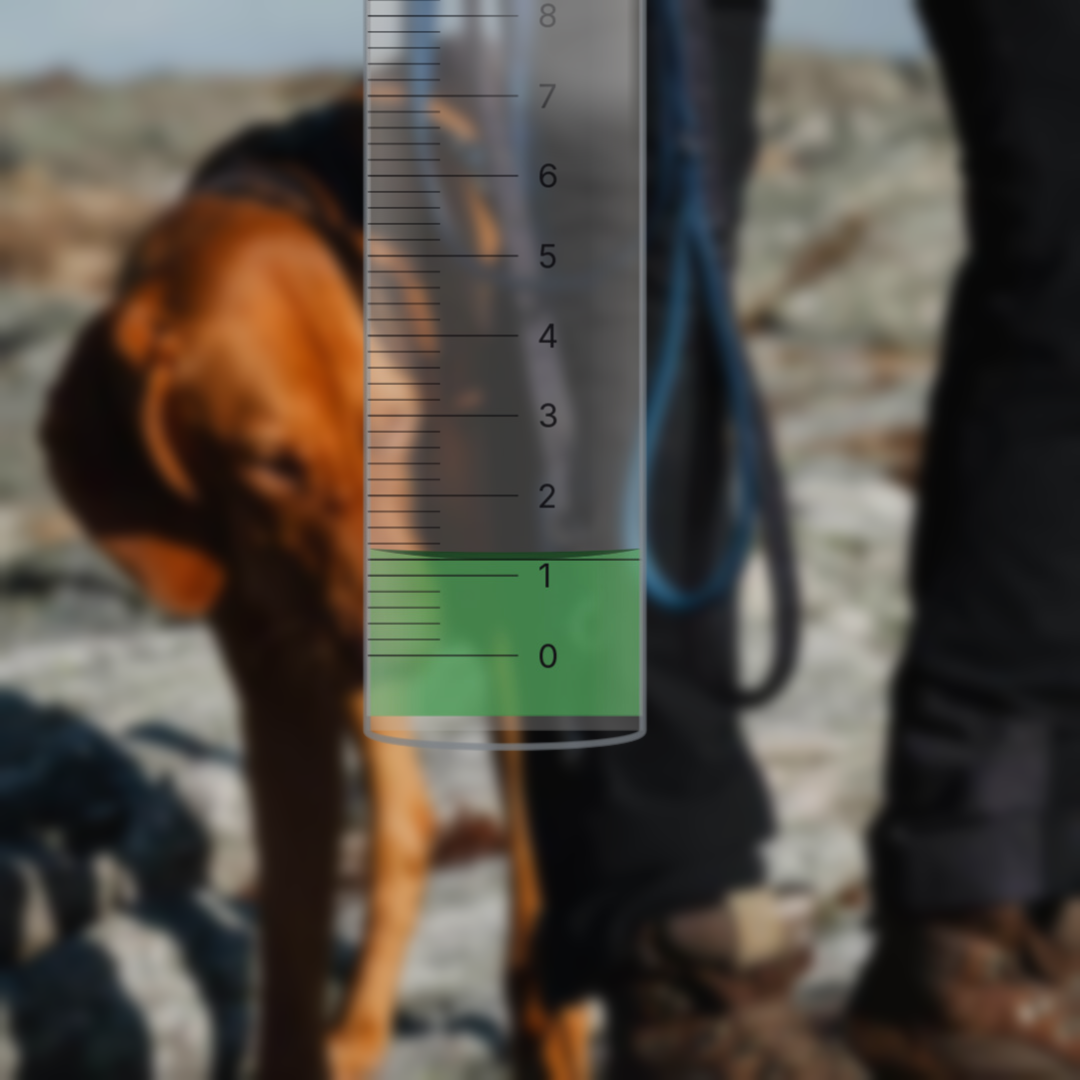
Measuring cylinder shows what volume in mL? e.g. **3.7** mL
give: **1.2** mL
